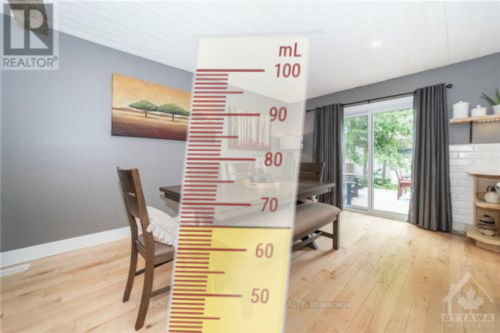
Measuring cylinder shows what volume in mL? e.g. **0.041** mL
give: **65** mL
